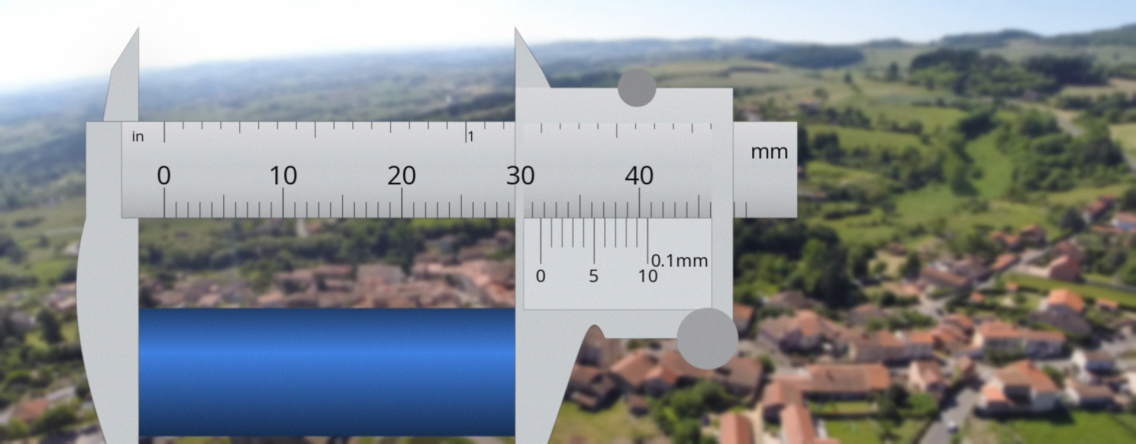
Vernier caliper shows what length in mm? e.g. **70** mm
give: **31.7** mm
